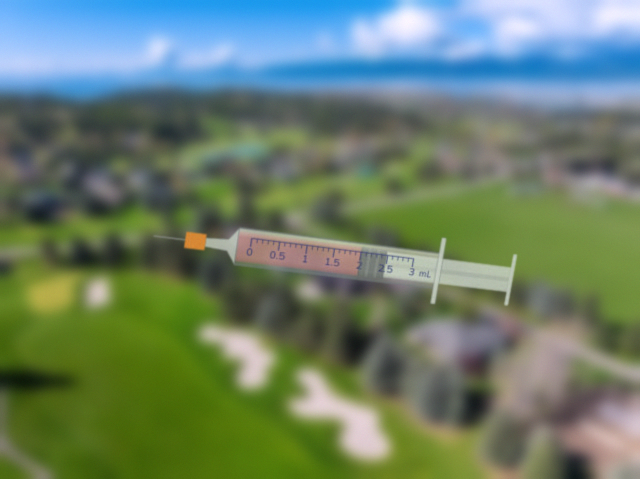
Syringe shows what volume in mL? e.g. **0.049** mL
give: **2** mL
